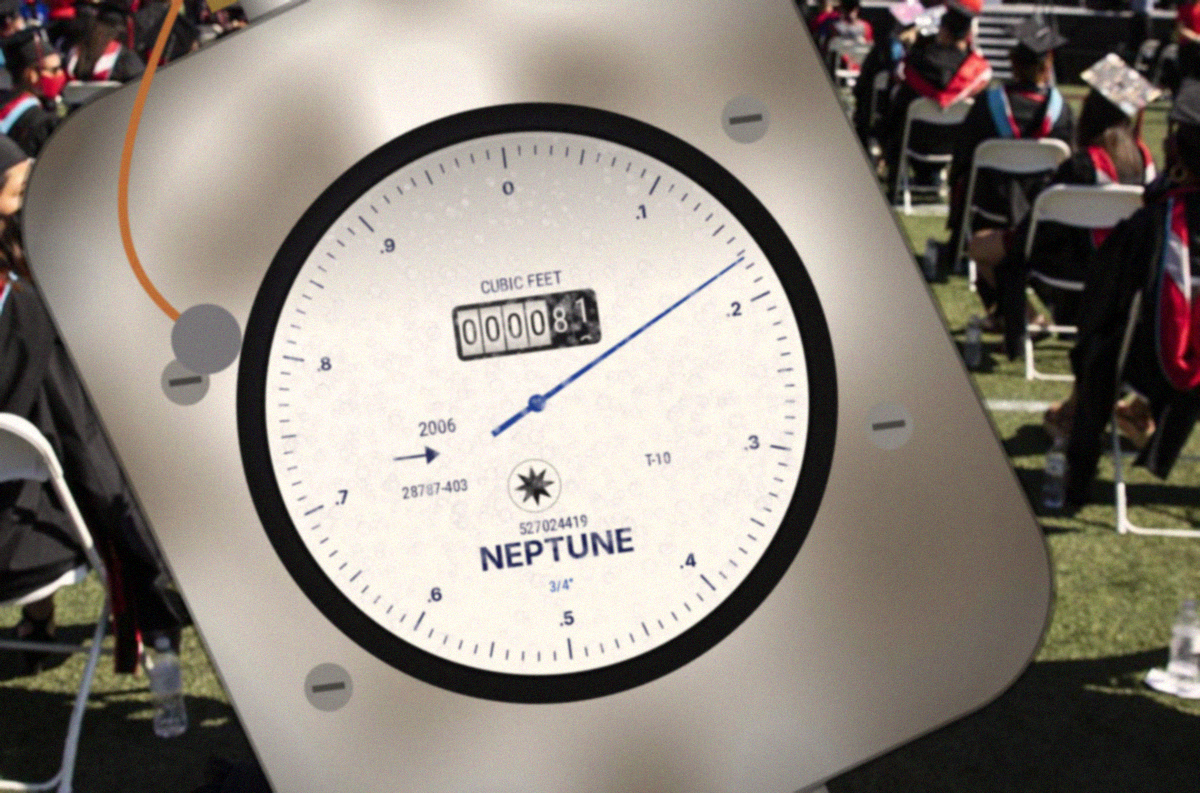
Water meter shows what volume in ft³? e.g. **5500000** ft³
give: **81.17** ft³
